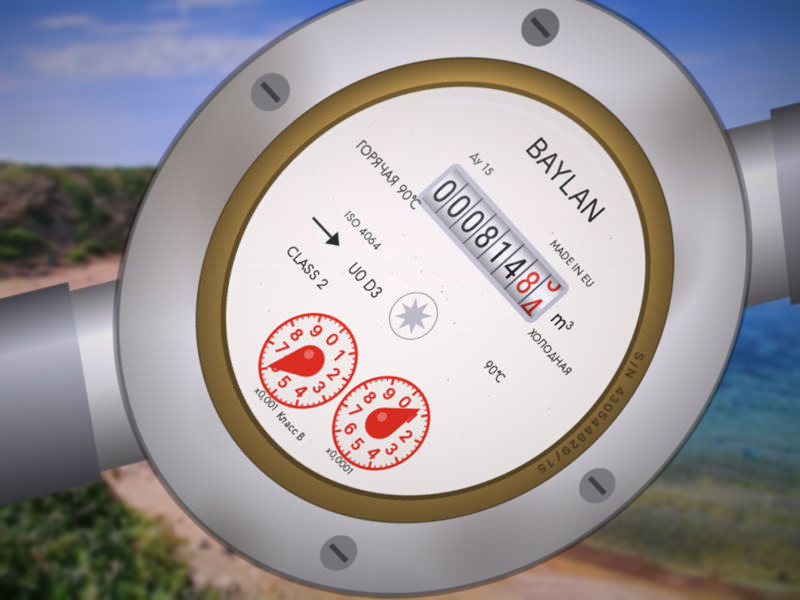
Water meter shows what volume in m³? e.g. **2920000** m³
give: **814.8360** m³
